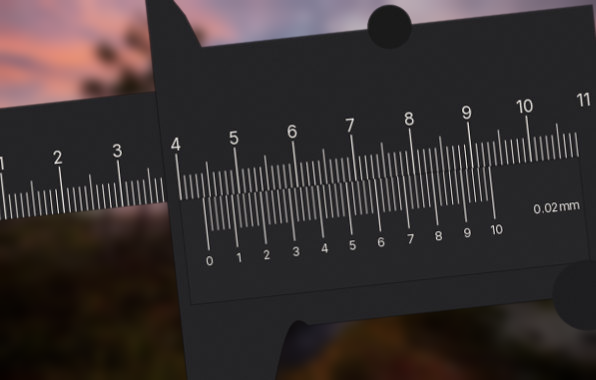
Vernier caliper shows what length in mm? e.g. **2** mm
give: **43.8** mm
